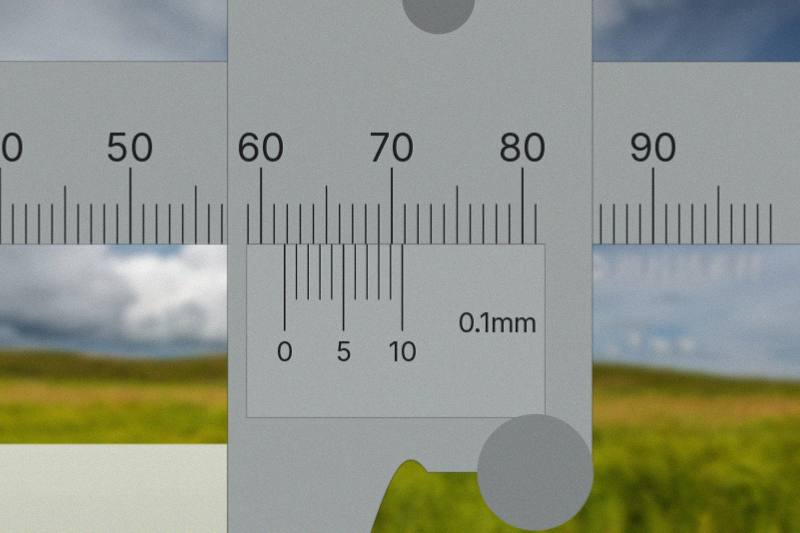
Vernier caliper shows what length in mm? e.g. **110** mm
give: **61.8** mm
